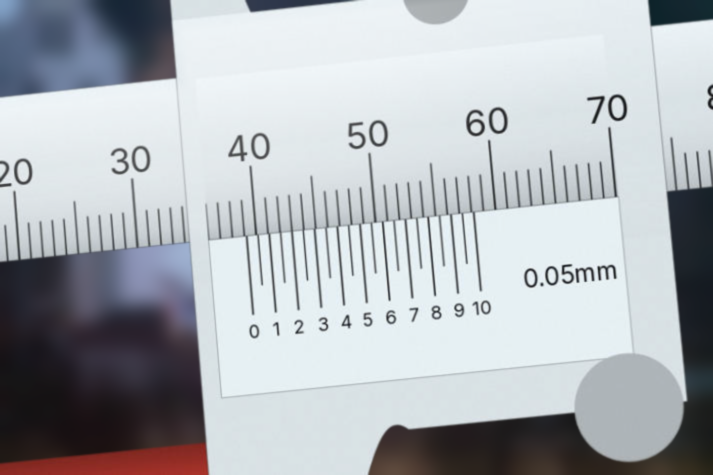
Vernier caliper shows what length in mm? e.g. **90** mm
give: **39.2** mm
